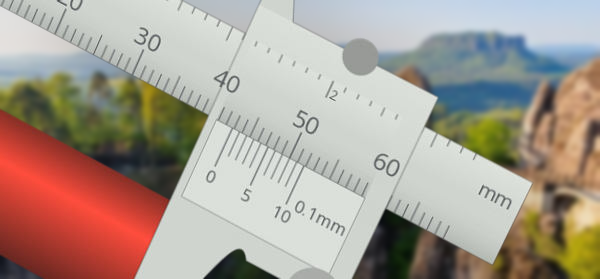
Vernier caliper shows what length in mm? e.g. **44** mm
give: **42.8** mm
